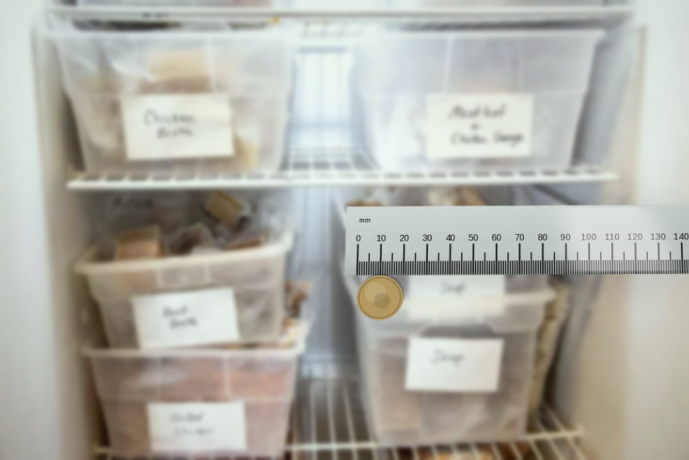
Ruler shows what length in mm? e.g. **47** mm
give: **20** mm
